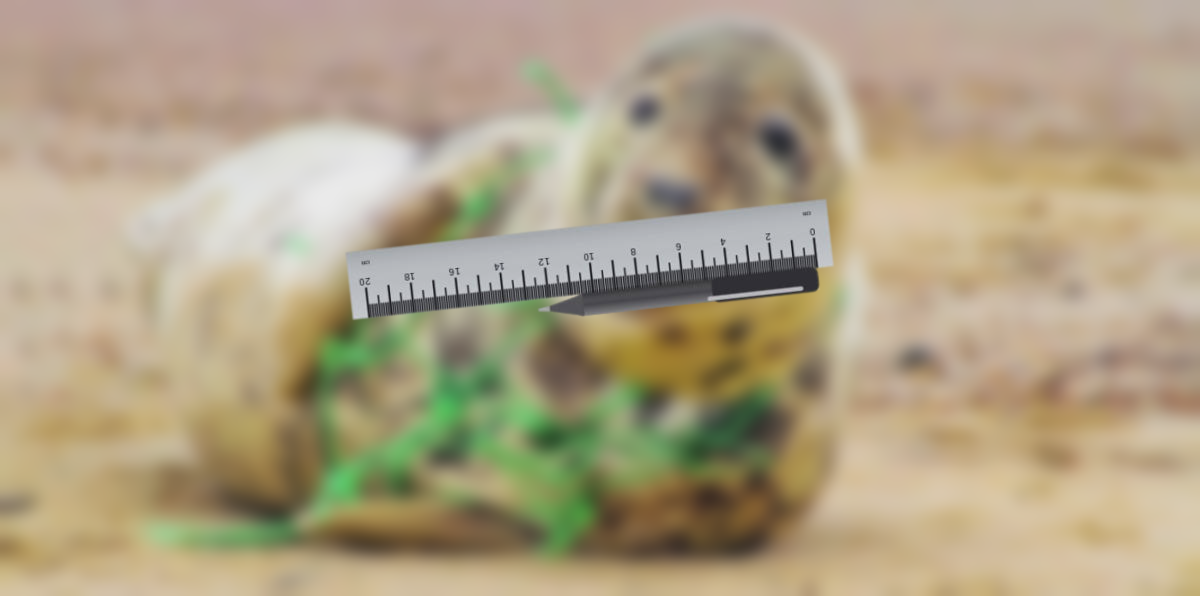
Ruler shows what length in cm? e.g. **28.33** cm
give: **12.5** cm
